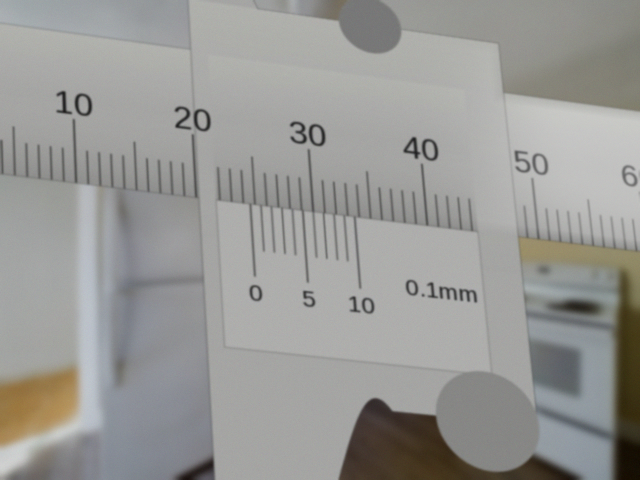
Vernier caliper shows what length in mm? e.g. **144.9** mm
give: **24.6** mm
